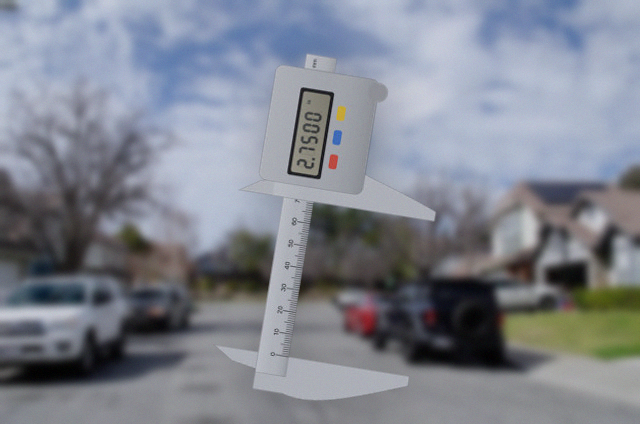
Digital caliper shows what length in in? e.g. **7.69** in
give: **2.7500** in
